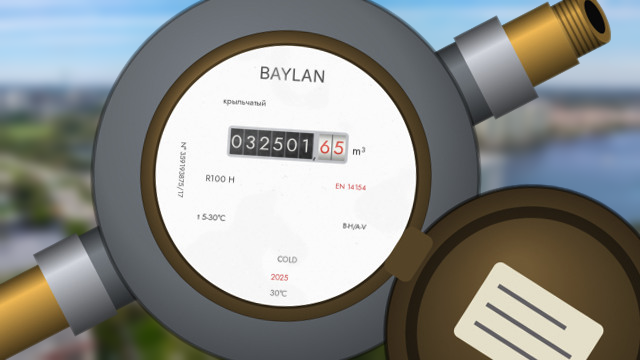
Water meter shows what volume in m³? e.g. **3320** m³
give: **32501.65** m³
